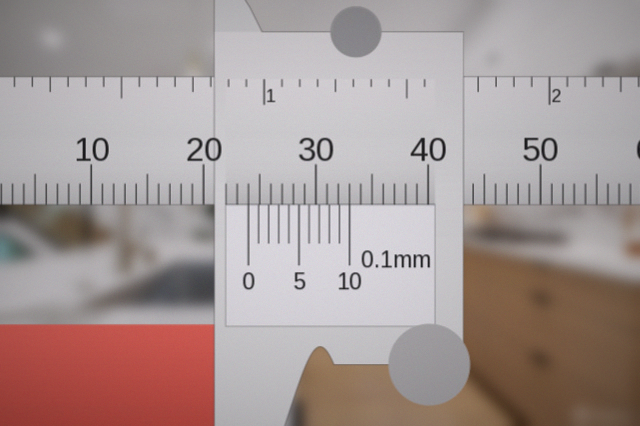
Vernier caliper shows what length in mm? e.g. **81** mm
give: **24.0** mm
